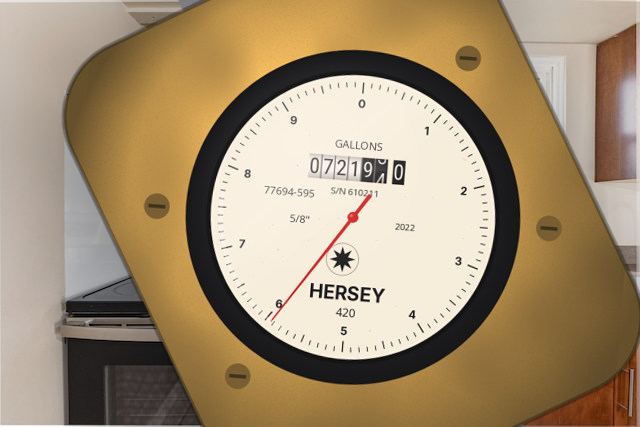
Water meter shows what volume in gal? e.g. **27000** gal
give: **721935.9** gal
